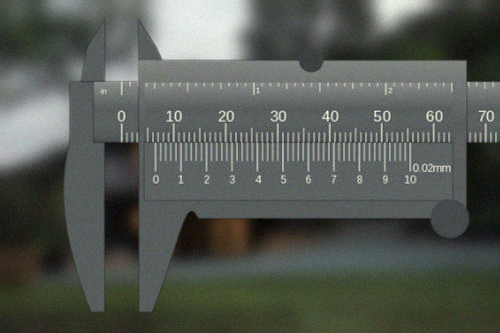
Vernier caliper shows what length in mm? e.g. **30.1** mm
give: **6.5** mm
